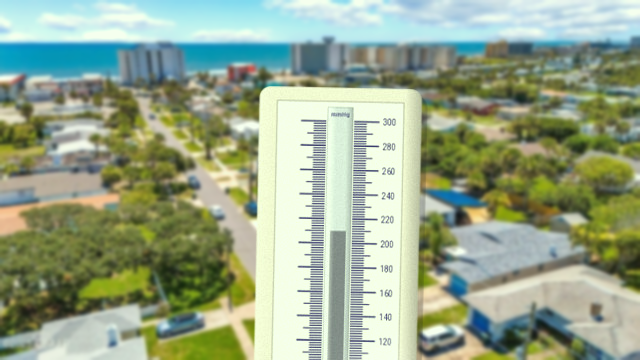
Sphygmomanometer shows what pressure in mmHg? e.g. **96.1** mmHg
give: **210** mmHg
